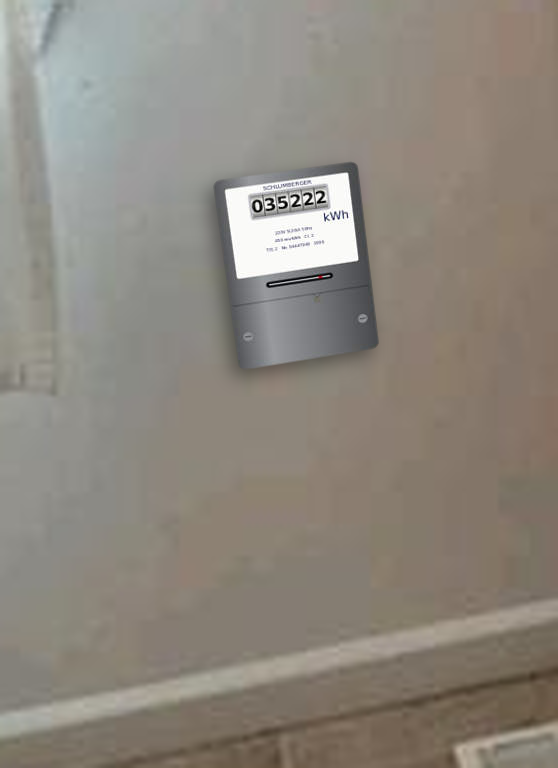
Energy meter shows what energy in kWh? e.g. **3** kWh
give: **35222** kWh
